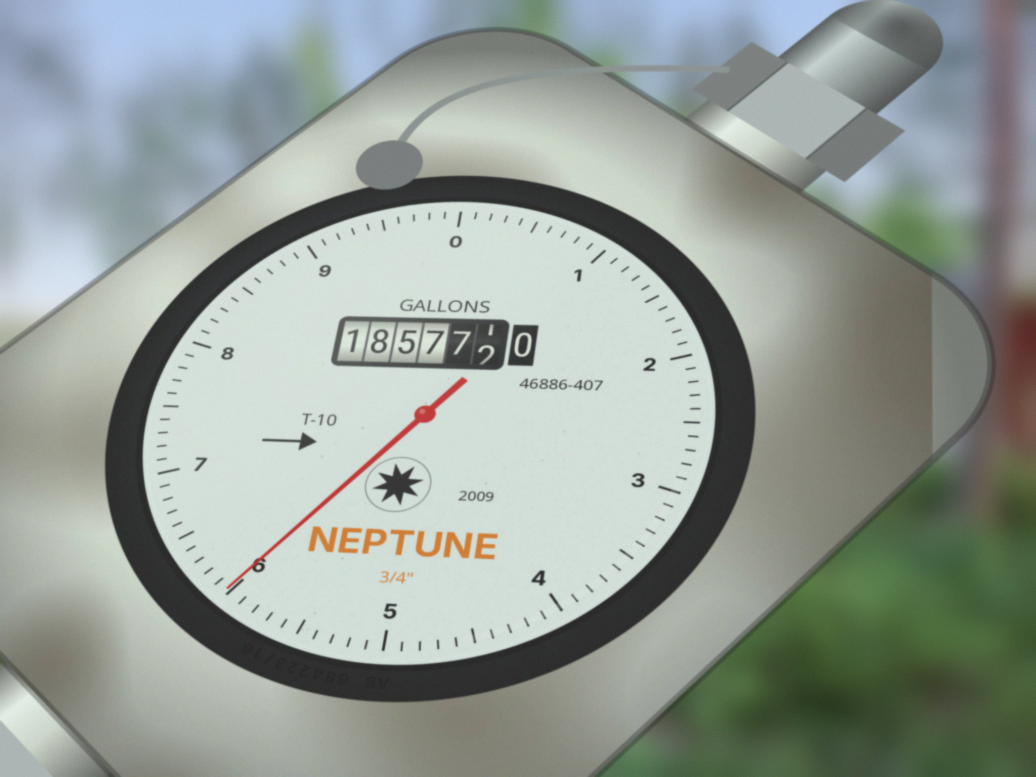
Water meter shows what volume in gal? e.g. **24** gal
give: **1857716.0** gal
